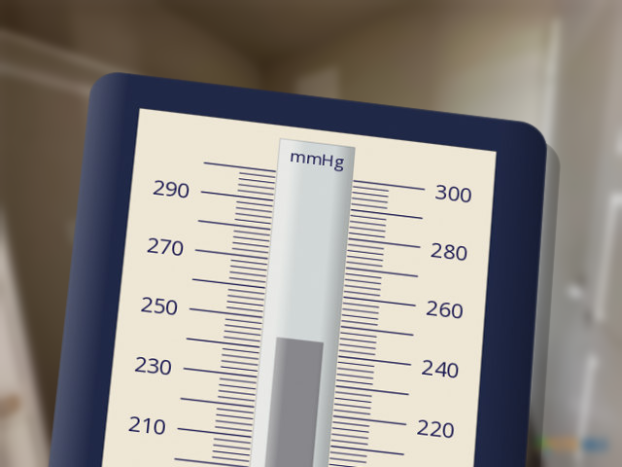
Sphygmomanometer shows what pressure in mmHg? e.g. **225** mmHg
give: **244** mmHg
